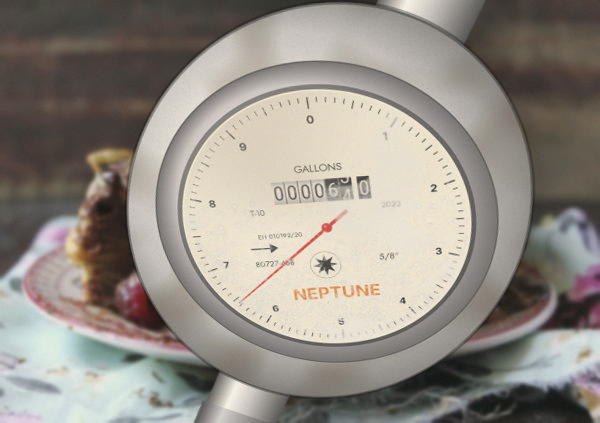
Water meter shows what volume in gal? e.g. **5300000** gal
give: **636.4** gal
